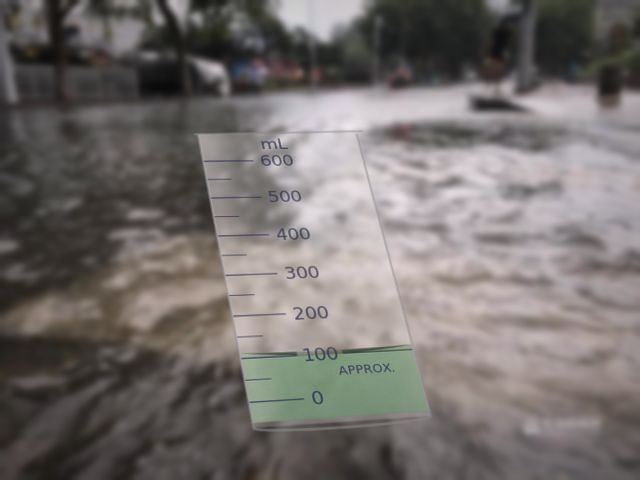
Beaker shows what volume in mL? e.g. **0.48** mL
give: **100** mL
